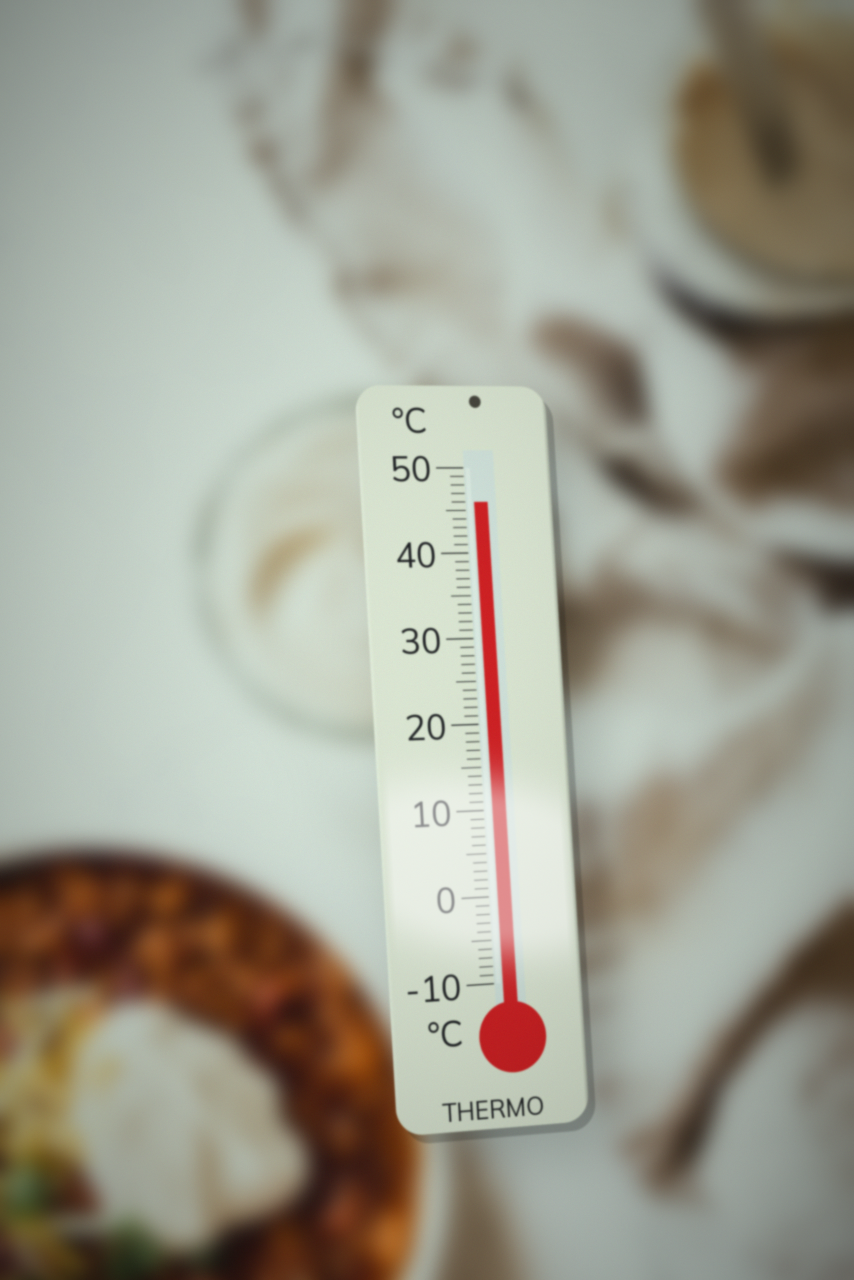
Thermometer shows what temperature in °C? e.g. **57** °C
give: **46** °C
